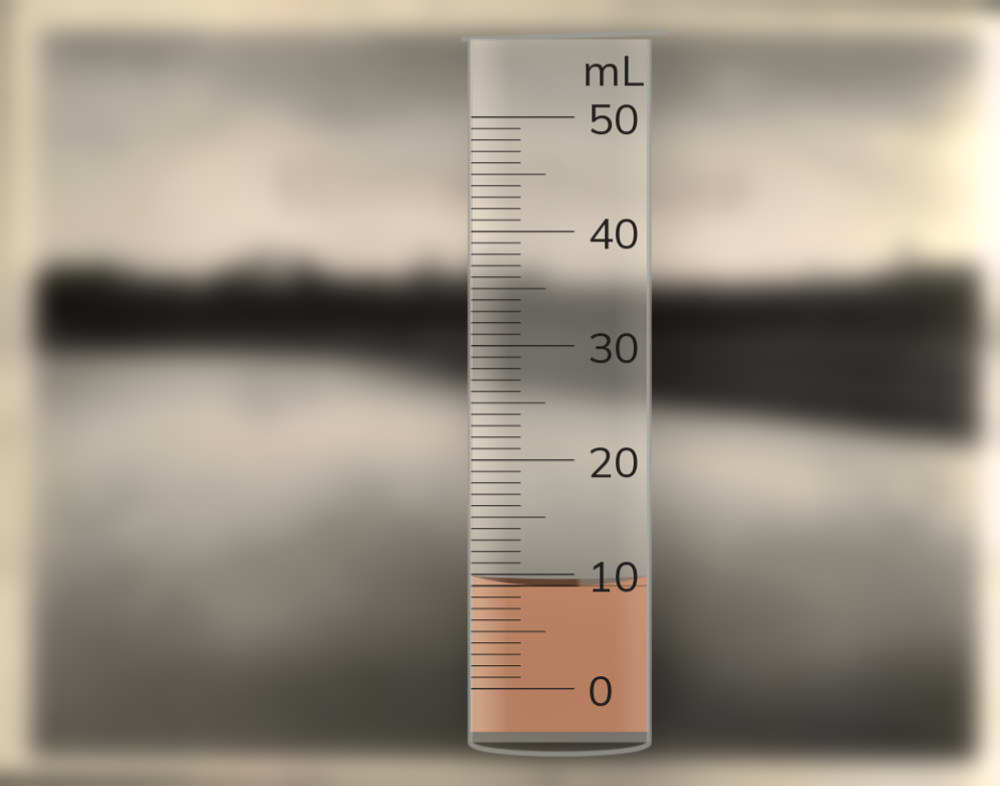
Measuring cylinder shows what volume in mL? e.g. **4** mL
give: **9** mL
